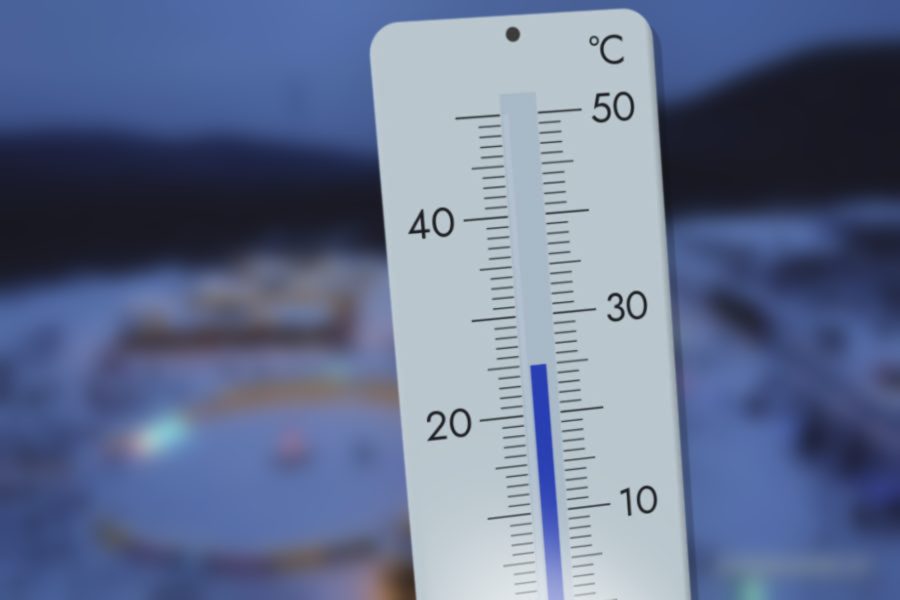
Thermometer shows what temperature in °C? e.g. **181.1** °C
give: **25** °C
